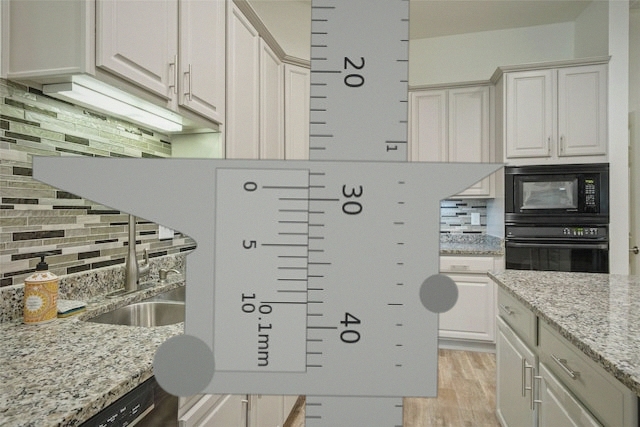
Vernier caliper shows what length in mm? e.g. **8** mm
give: **29.1** mm
